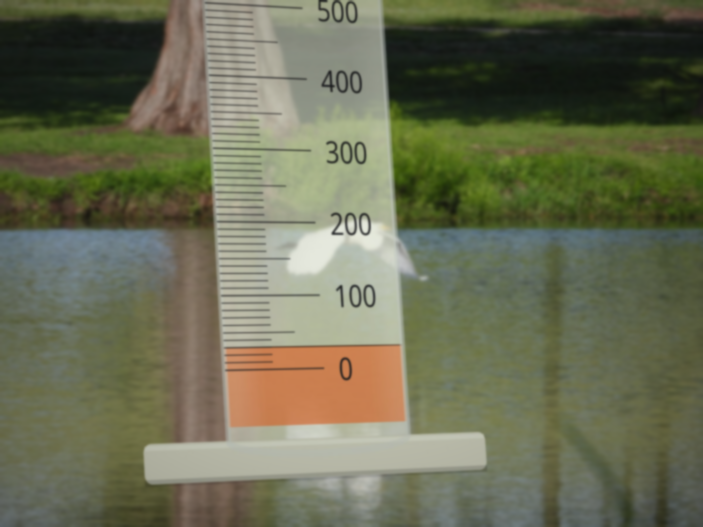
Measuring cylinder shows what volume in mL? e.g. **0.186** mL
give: **30** mL
